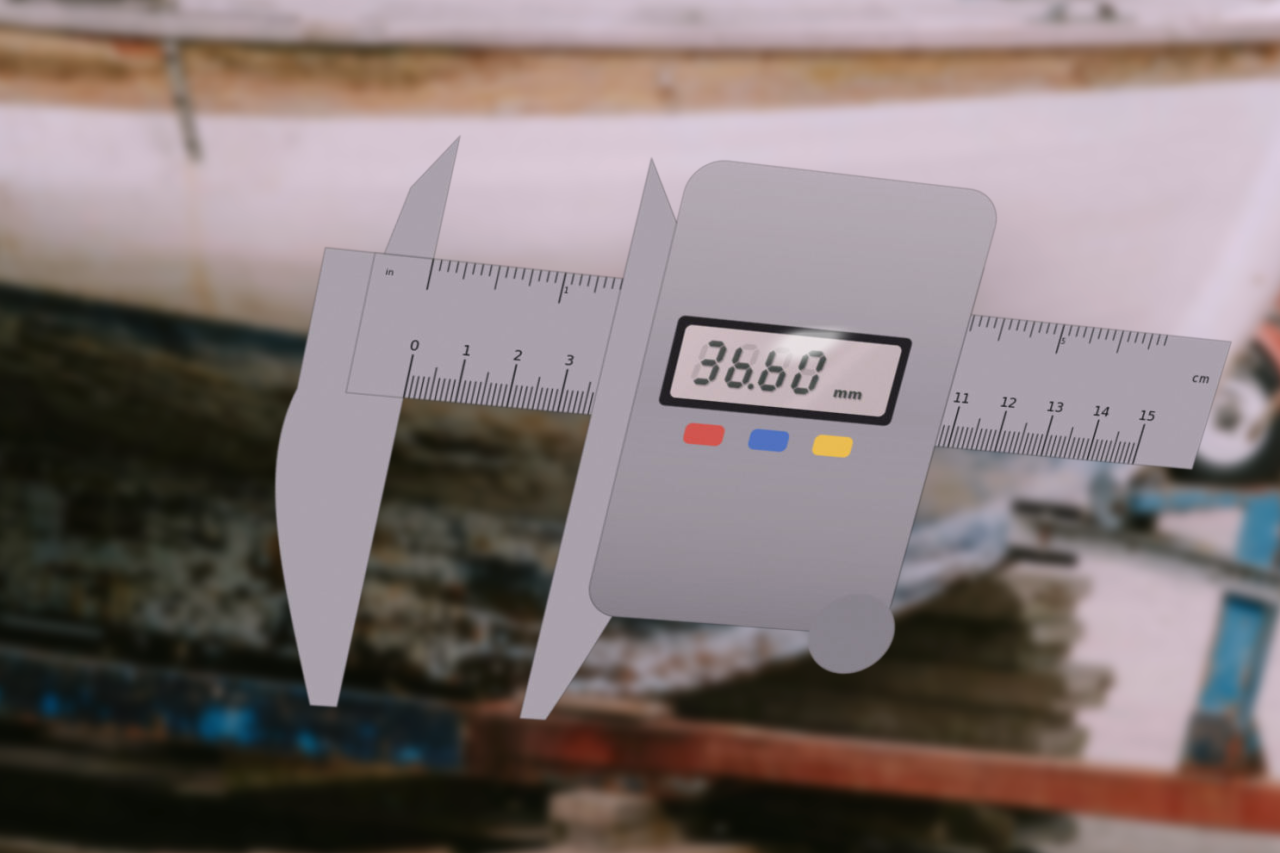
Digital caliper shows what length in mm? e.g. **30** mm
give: **36.60** mm
